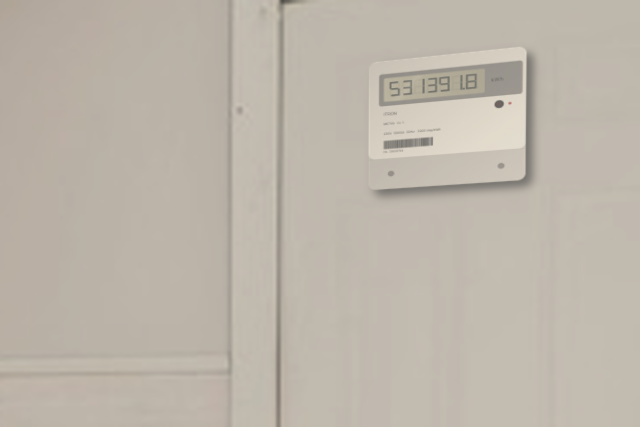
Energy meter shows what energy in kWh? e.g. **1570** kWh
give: **531391.8** kWh
